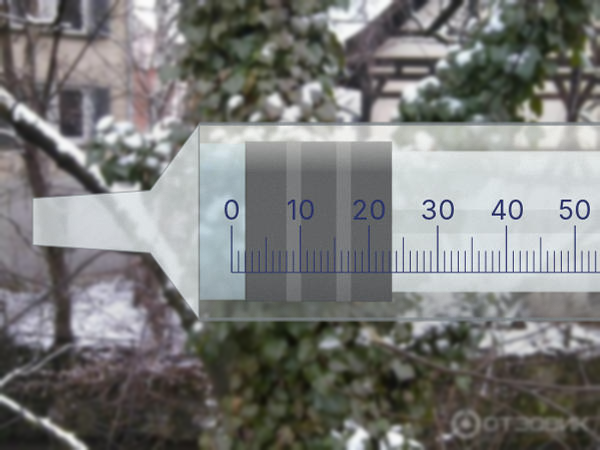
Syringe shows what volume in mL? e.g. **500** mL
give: **2** mL
